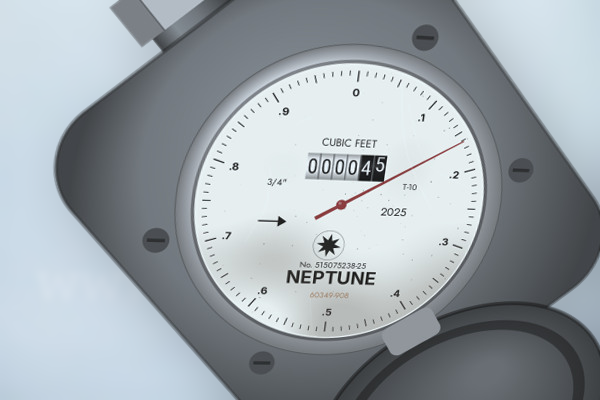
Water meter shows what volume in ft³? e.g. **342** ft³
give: **45.16** ft³
